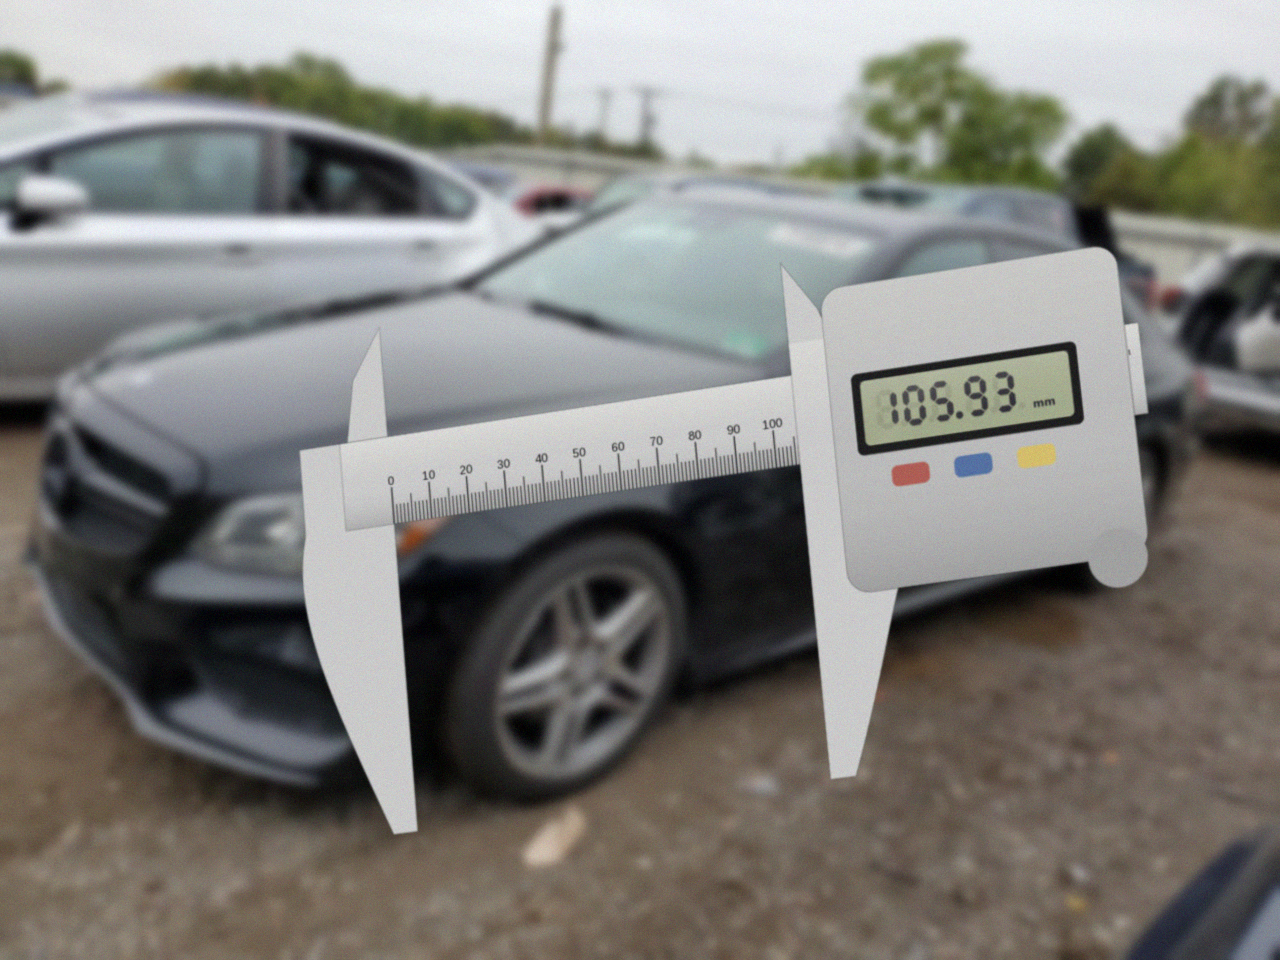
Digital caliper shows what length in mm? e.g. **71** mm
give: **105.93** mm
